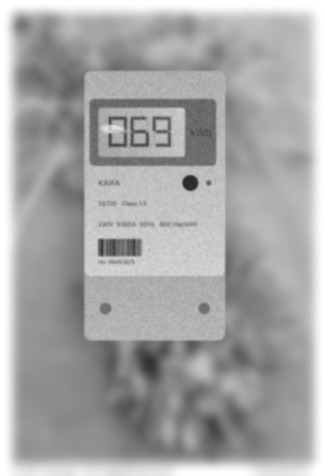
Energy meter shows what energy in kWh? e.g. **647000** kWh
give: **869** kWh
